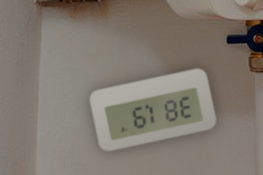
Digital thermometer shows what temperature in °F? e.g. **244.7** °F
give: **381.9** °F
